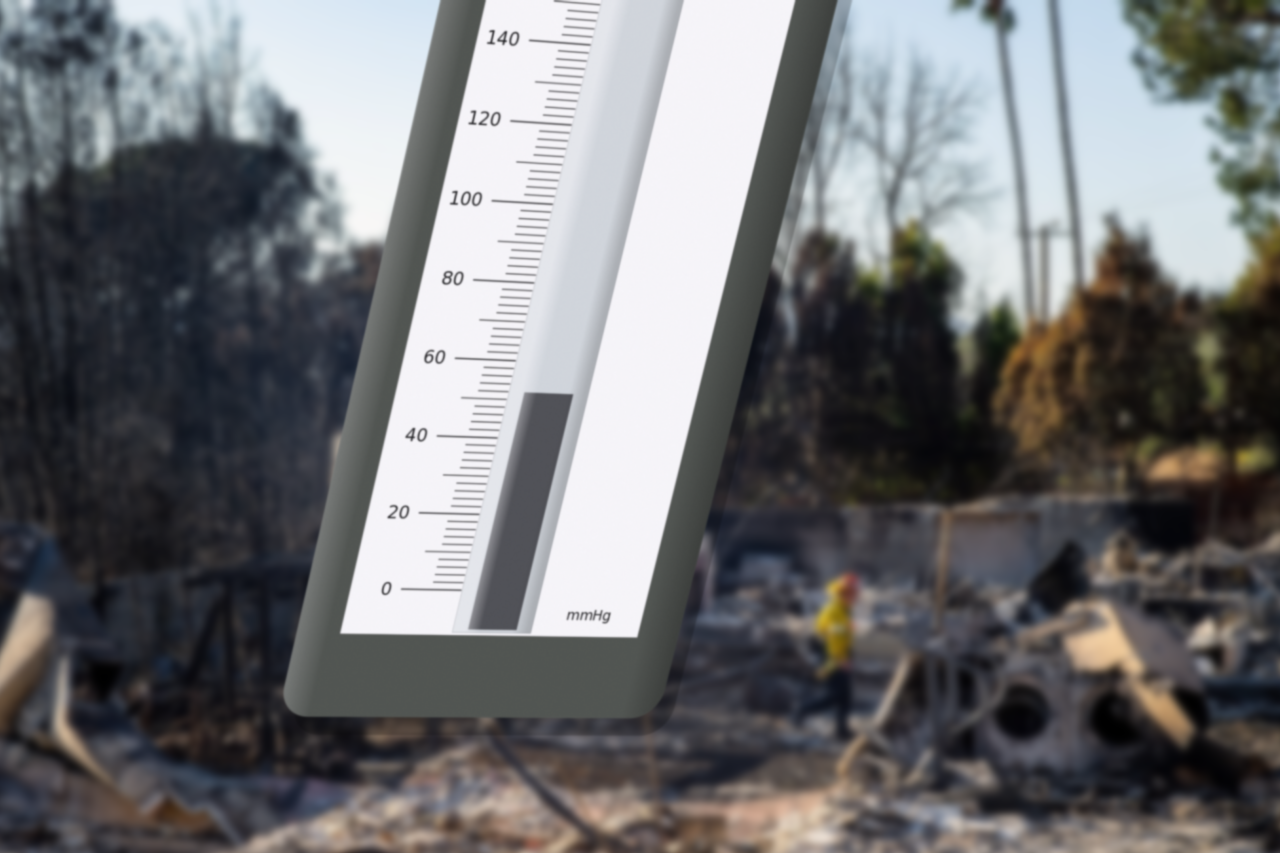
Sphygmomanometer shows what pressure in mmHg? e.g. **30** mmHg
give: **52** mmHg
